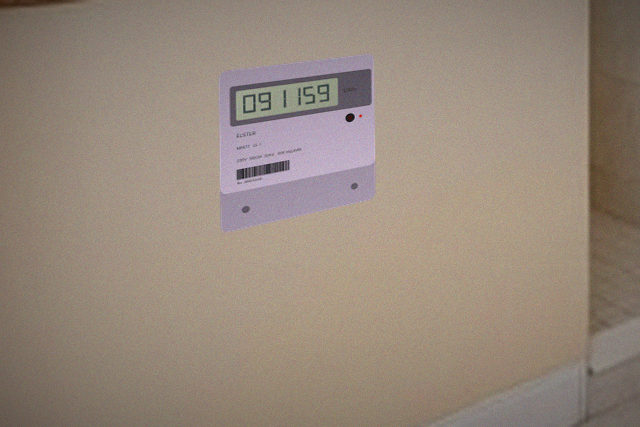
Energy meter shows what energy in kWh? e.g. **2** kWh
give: **91159** kWh
